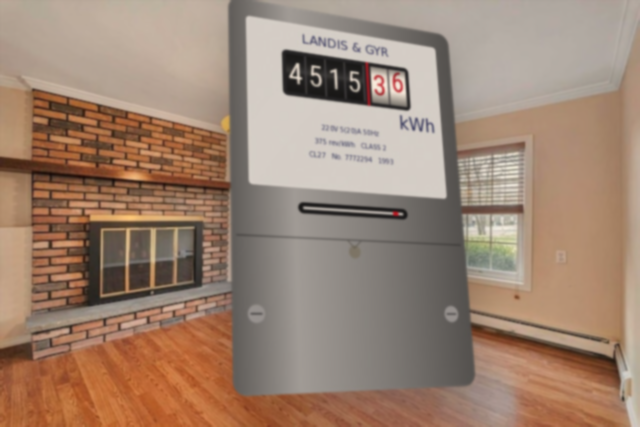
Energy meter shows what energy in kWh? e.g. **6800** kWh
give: **4515.36** kWh
